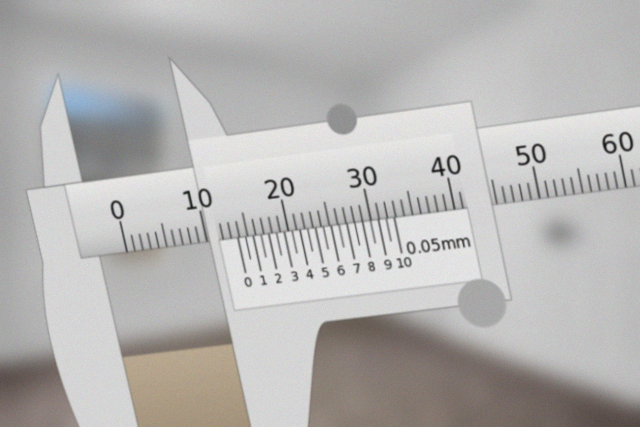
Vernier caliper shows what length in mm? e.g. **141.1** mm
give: **13.8** mm
